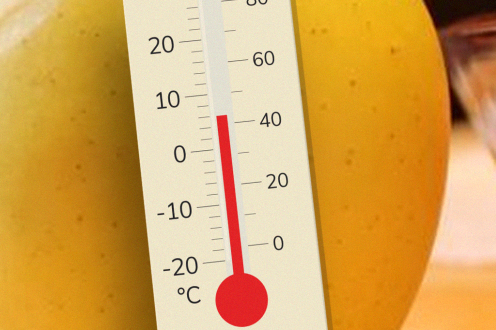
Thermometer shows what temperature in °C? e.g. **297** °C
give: **6** °C
